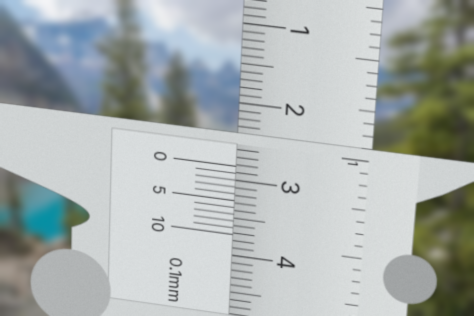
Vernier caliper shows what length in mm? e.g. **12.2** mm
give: **28.2** mm
